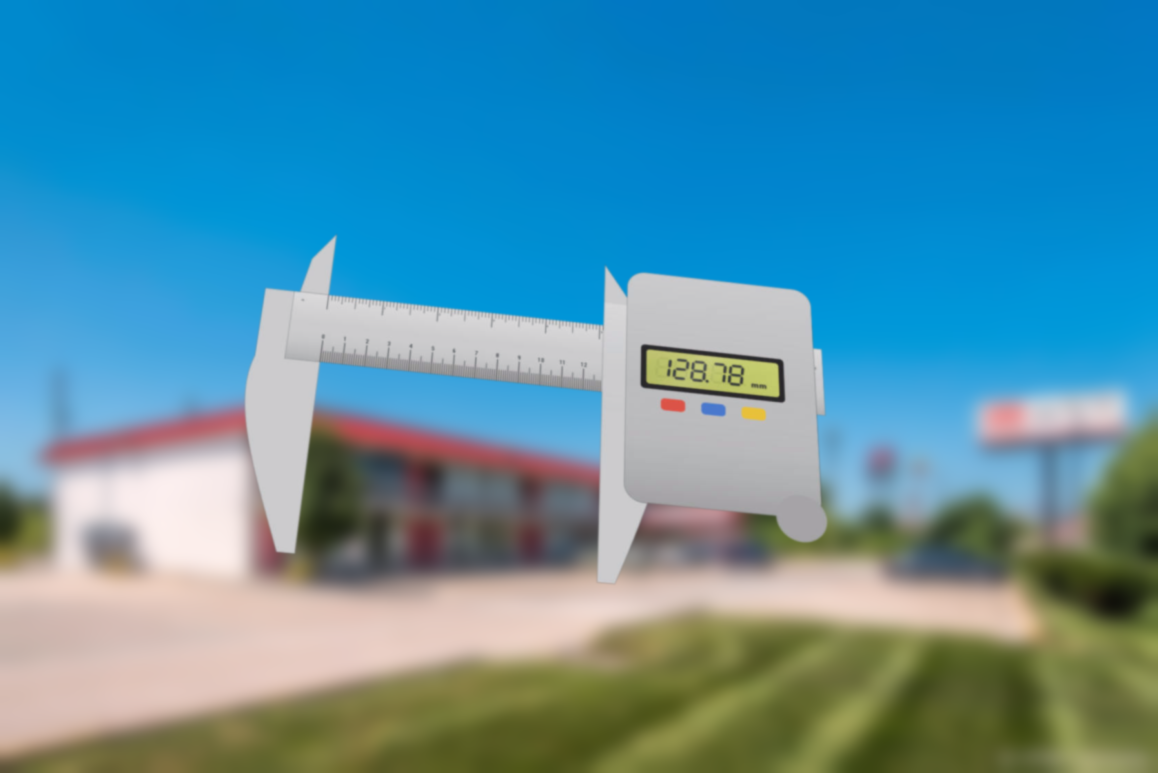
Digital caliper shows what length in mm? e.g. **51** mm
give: **128.78** mm
